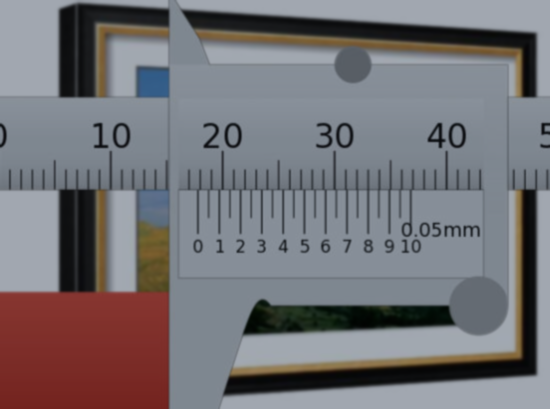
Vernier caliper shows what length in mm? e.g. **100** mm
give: **17.8** mm
